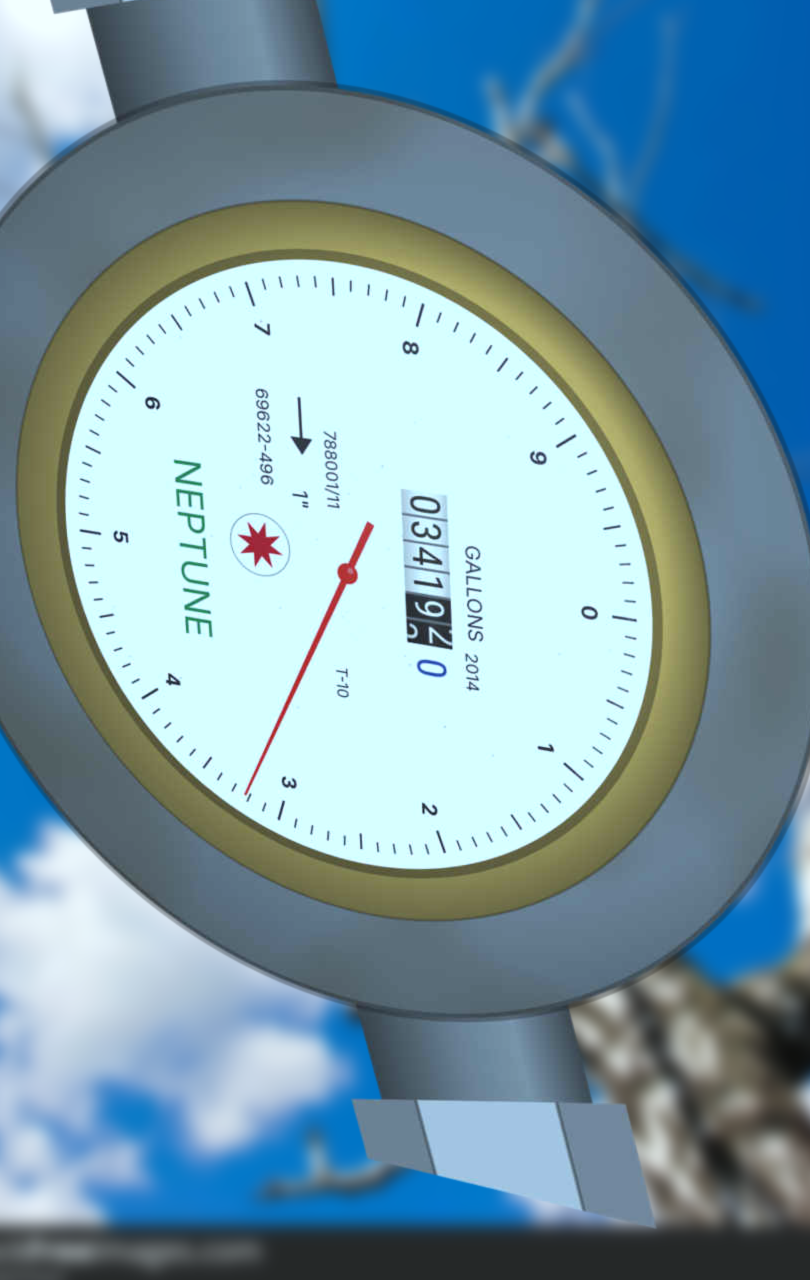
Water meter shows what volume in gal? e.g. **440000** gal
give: **341923.2** gal
